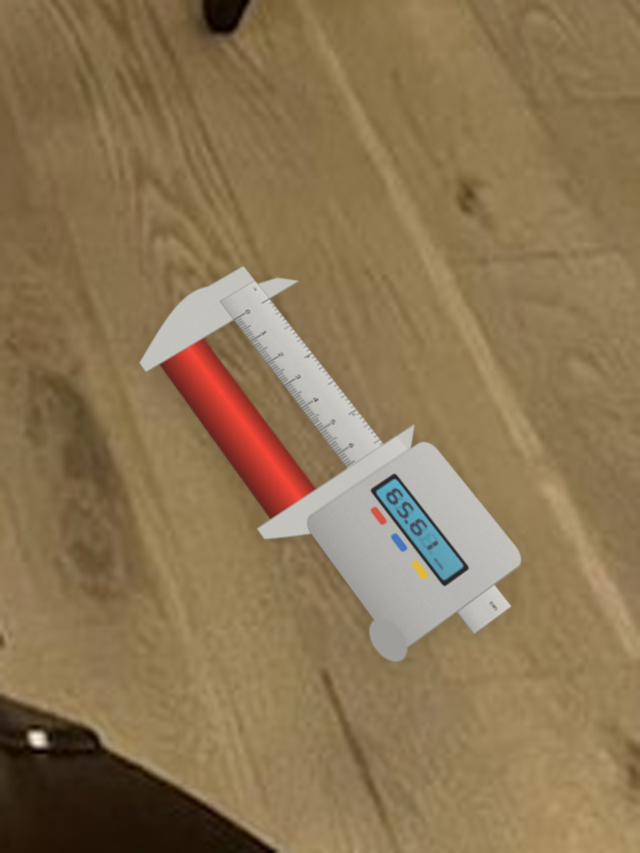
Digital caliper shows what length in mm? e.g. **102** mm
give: **65.61** mm
